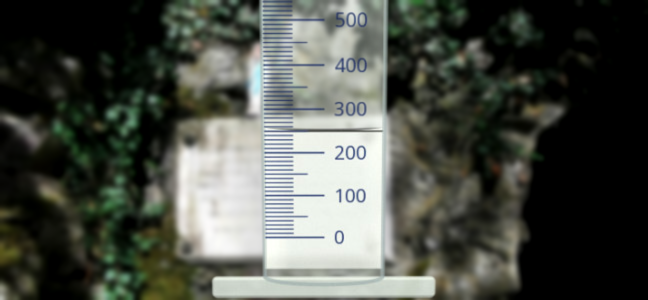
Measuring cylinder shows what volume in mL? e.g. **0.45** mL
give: **250** mL
